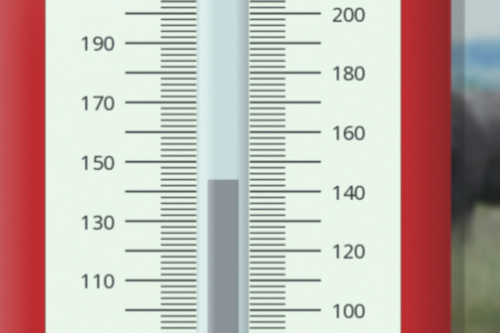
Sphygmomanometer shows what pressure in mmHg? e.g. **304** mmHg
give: **144** mmHg
